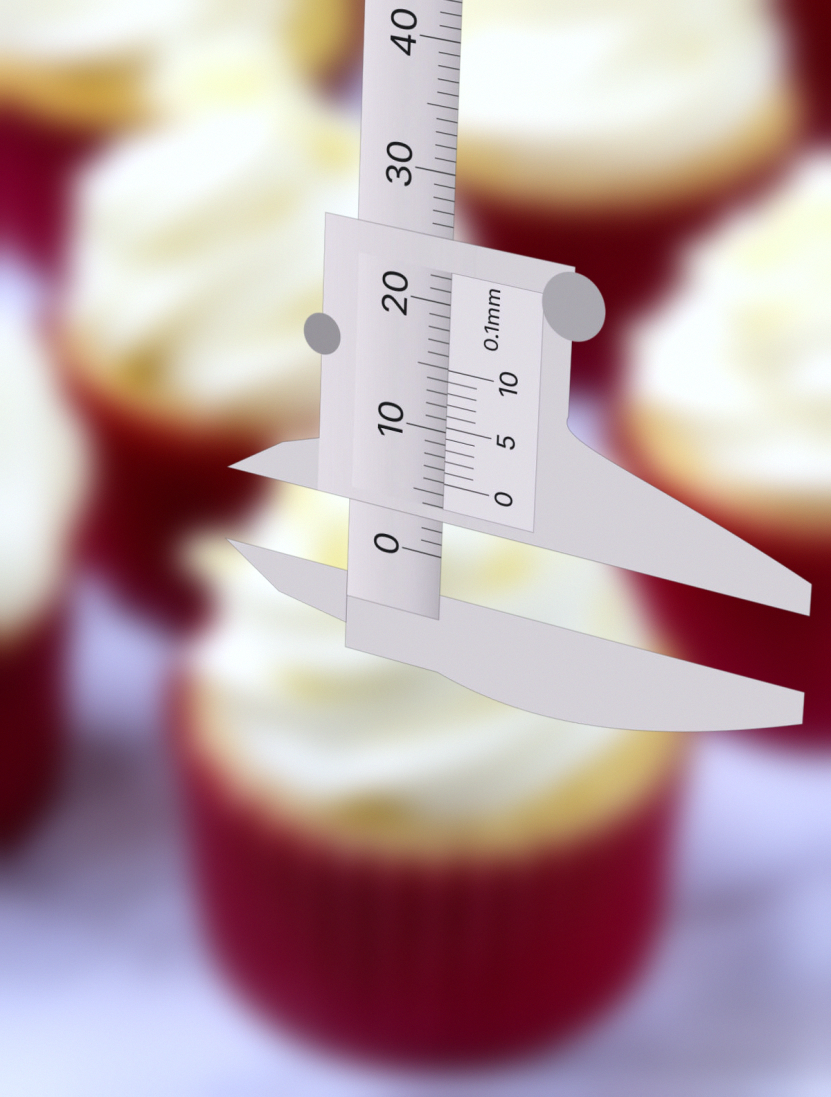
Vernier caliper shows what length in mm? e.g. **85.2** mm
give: **5.9** mm
